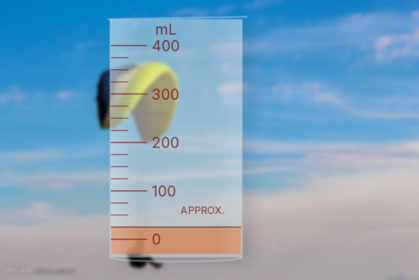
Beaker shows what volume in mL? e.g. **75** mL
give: **25** mL
